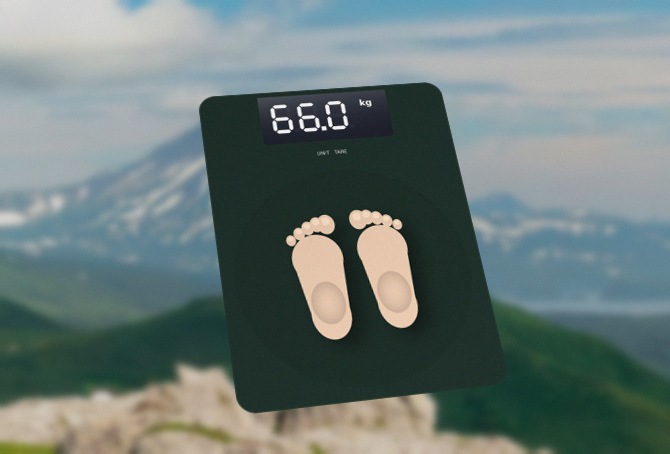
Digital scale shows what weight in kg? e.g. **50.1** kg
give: **66.0** kg
